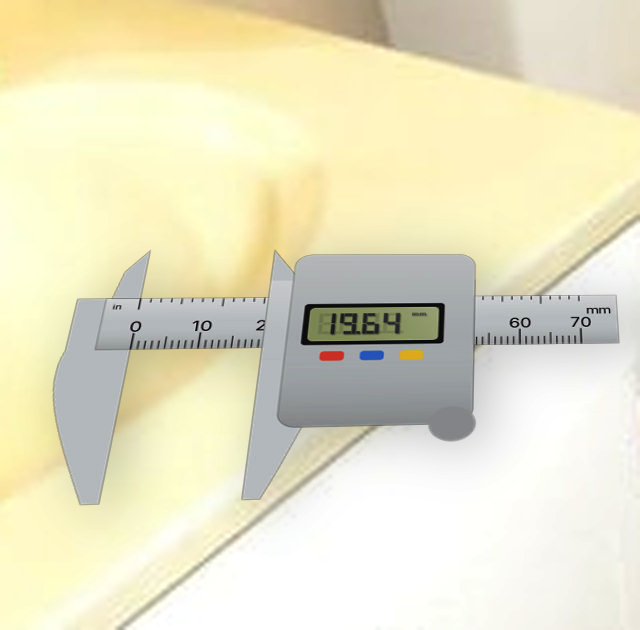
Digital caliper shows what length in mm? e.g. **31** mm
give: **19.64** mm
